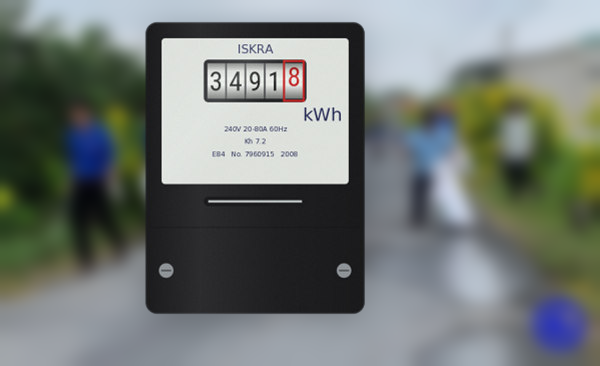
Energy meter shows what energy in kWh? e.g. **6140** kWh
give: **3491.8** kWh
